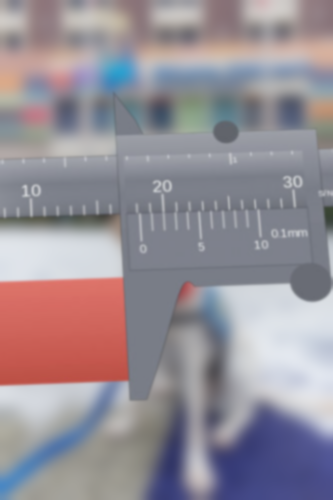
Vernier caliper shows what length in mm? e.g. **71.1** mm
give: **18.2** mm
